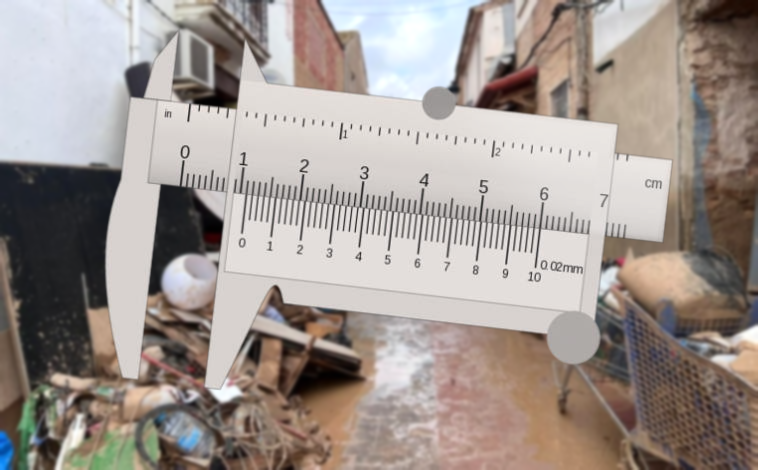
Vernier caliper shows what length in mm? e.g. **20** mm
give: **11.0** mm
